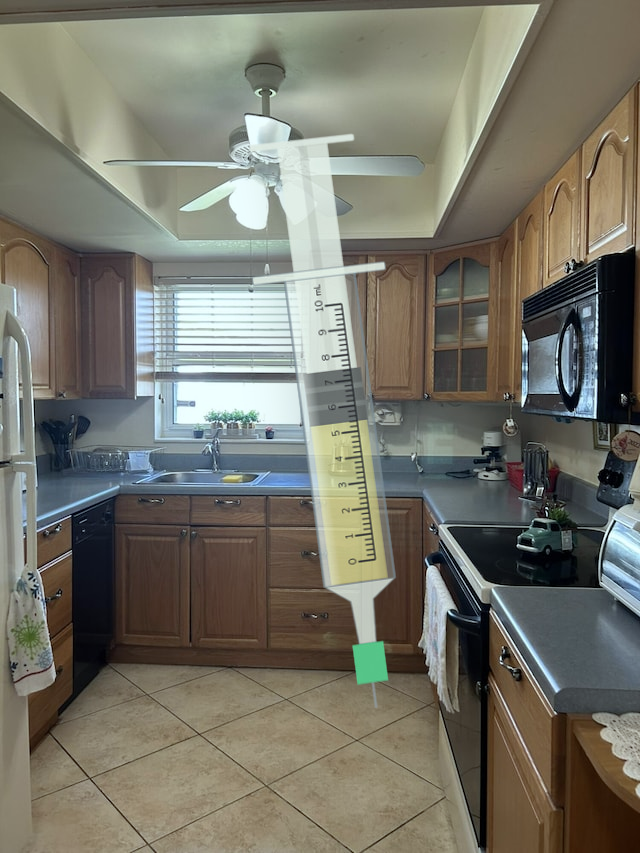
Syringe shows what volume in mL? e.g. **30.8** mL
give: **5.4** mL
